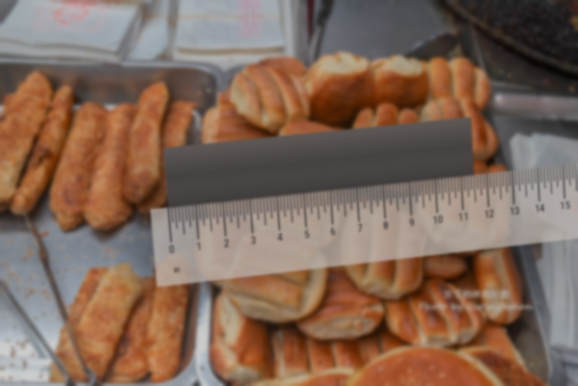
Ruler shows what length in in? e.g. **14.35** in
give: **11.5** in
